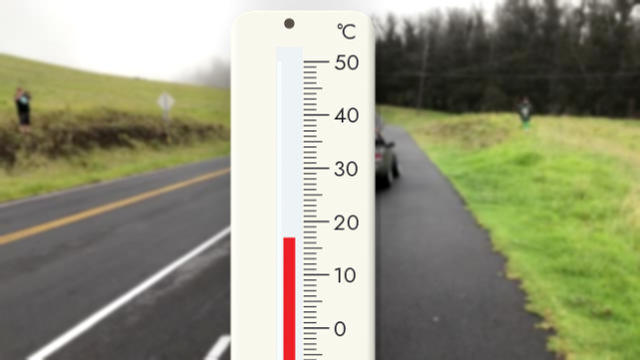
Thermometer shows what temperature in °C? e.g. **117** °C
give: **17** °C
